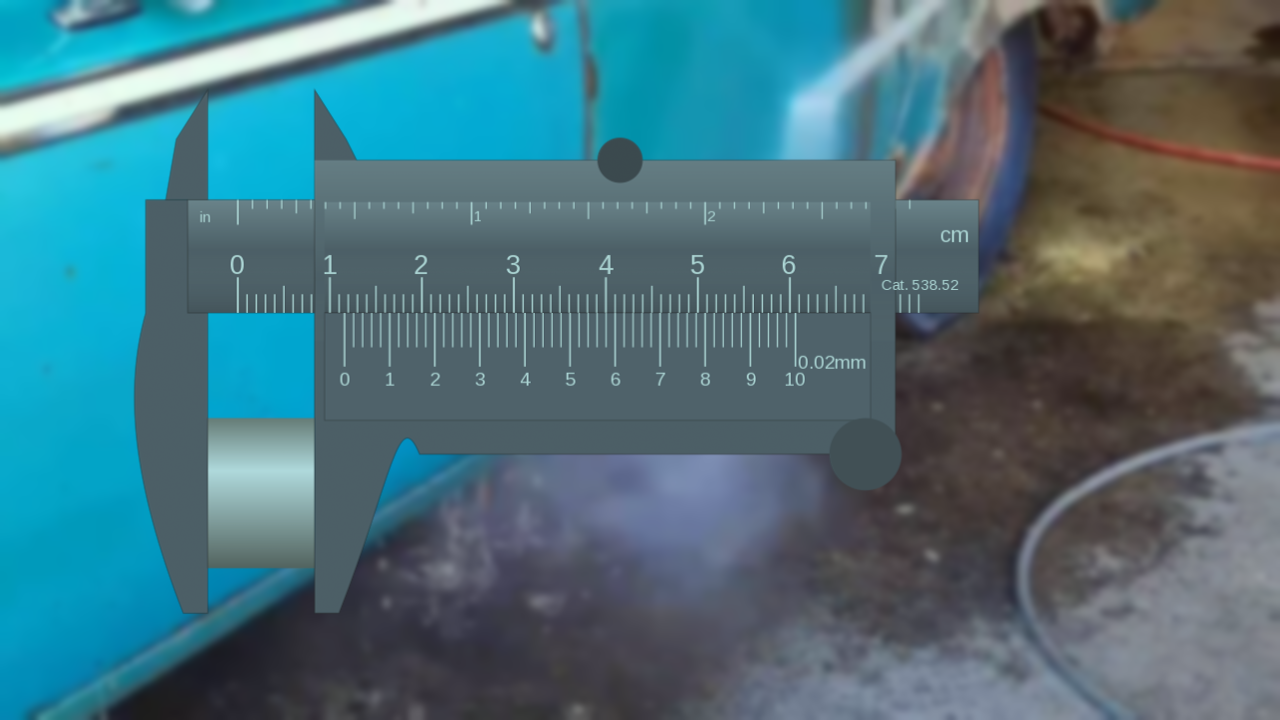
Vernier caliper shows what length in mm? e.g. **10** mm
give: **11.6** mm
